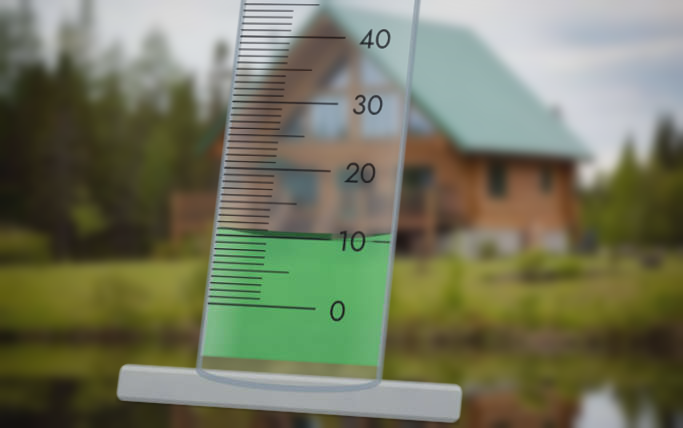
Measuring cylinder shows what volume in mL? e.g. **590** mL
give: **10** mL
